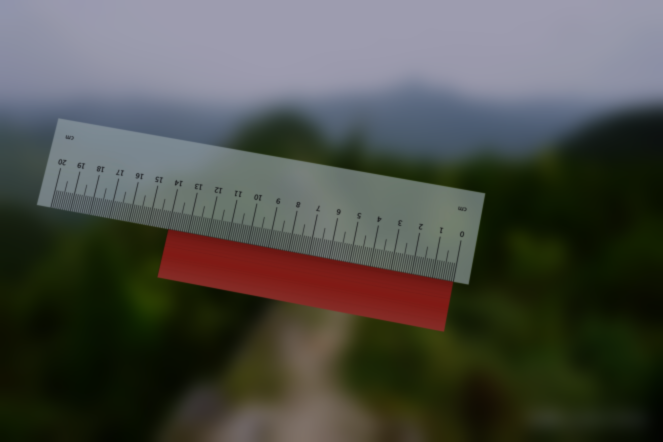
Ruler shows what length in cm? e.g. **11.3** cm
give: **14** cm
